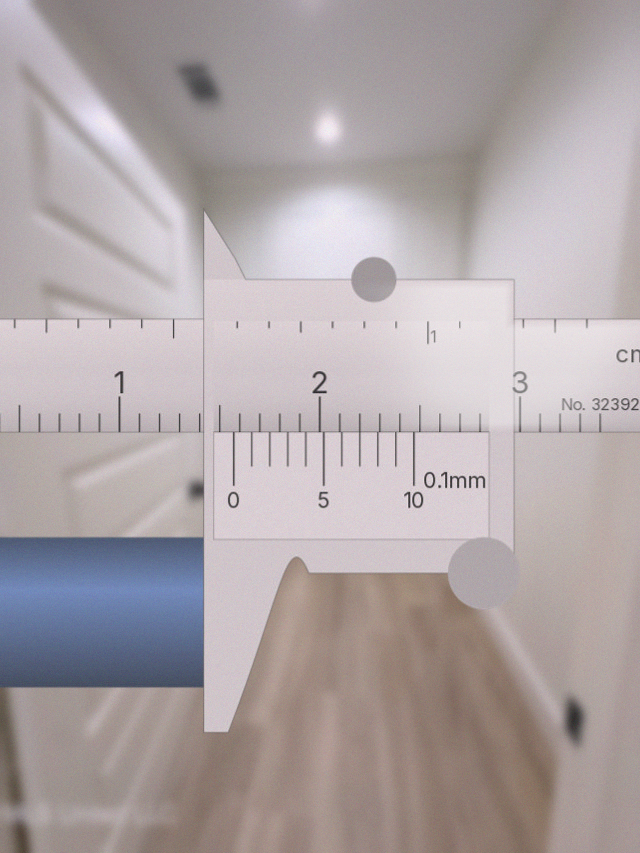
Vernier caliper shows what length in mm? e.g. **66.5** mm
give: **15.7** mm
